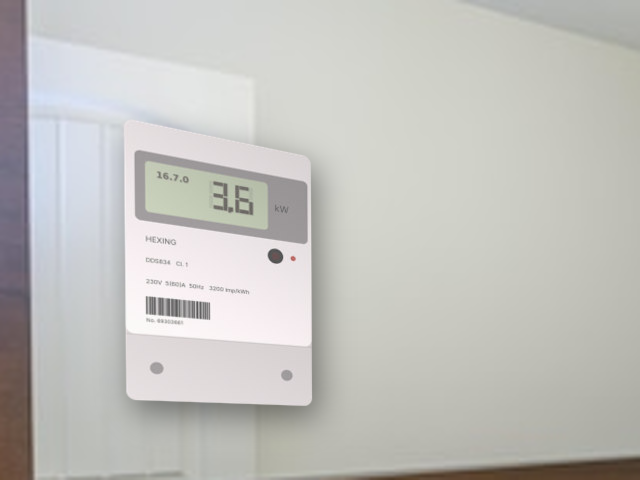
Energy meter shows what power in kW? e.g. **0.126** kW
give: **3.6** kW
